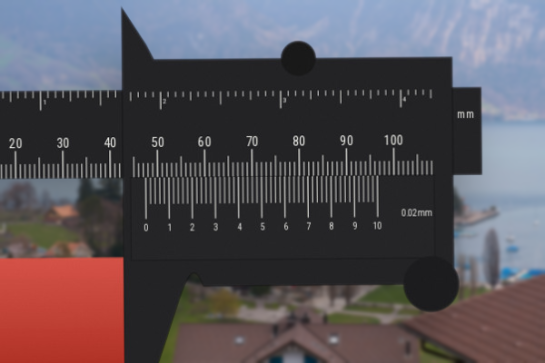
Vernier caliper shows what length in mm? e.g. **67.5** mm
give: **47.5** mm
